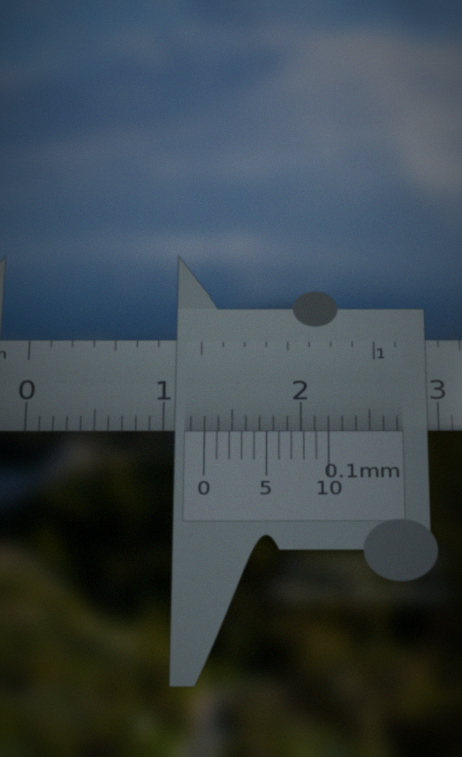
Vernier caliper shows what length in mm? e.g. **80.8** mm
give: **13.0** mm
